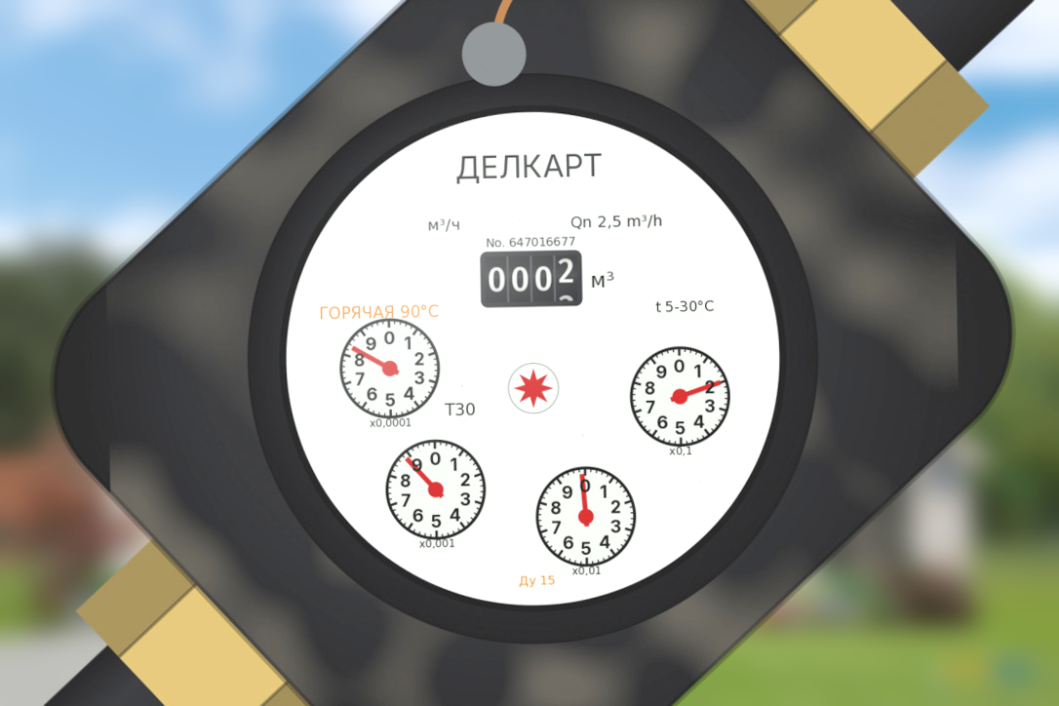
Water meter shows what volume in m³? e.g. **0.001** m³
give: **2.1988** m³
